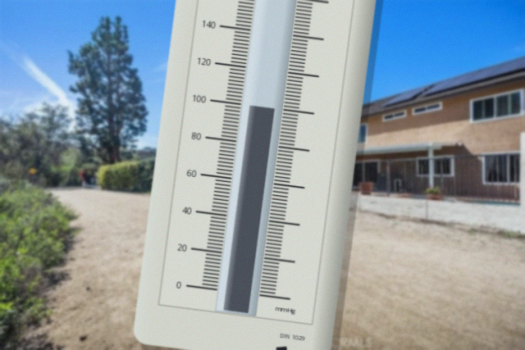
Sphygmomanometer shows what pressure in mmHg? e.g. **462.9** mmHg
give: **100** mmHg
